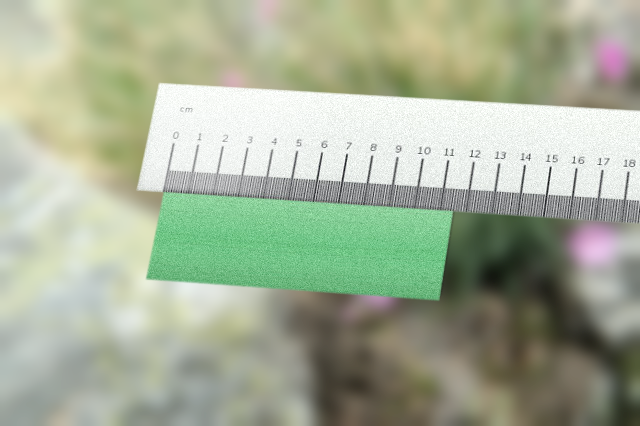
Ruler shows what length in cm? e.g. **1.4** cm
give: **11.5** cm
